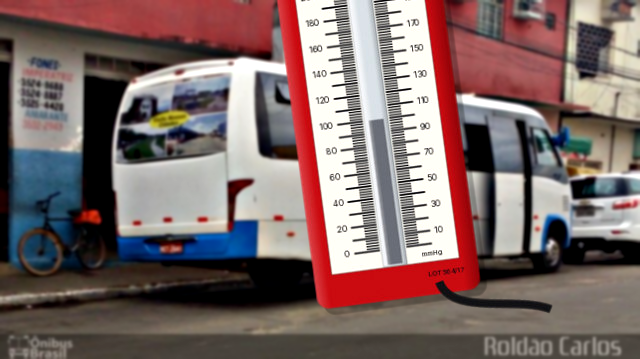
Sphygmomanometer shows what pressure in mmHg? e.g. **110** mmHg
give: **100** mmHg
